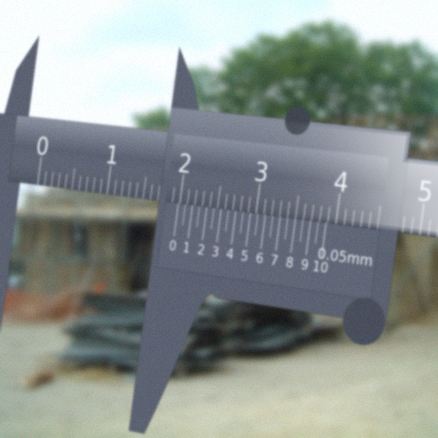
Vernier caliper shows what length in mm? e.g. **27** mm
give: **19.8** mm
